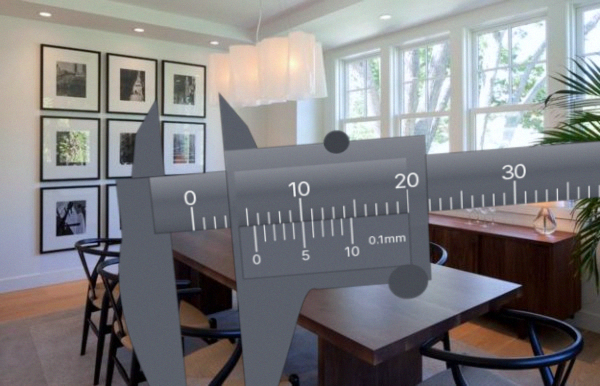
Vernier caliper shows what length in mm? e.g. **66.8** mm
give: **5.6** mm
